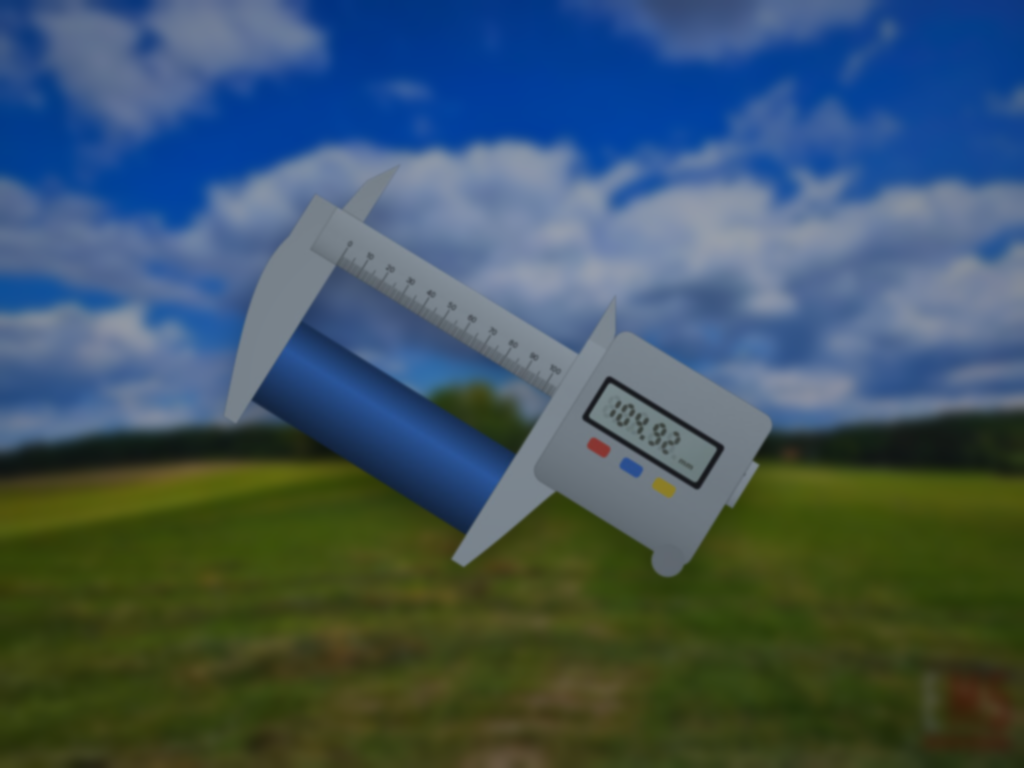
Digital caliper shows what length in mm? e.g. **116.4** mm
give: **104.92** mm
